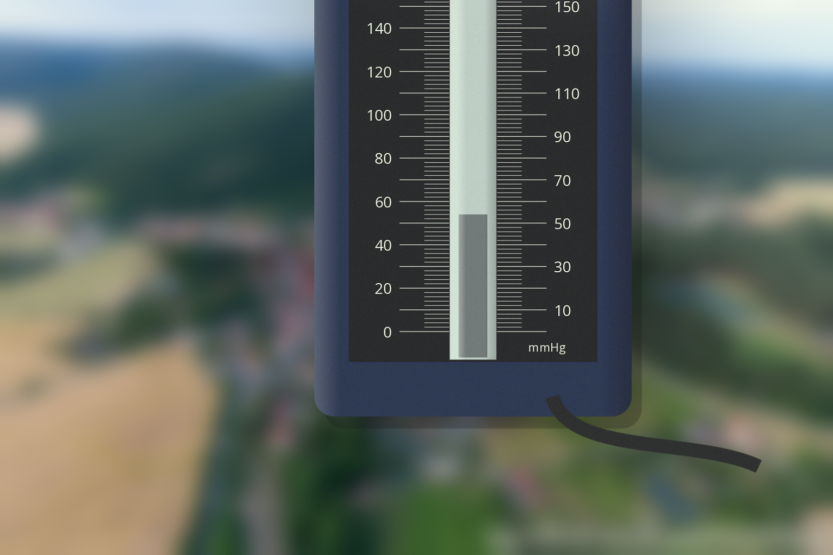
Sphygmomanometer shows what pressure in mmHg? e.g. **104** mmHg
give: **54** mmHg
